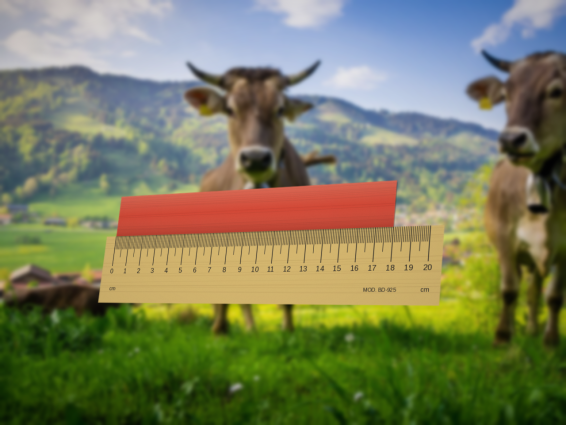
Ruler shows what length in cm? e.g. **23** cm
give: **18** cm
